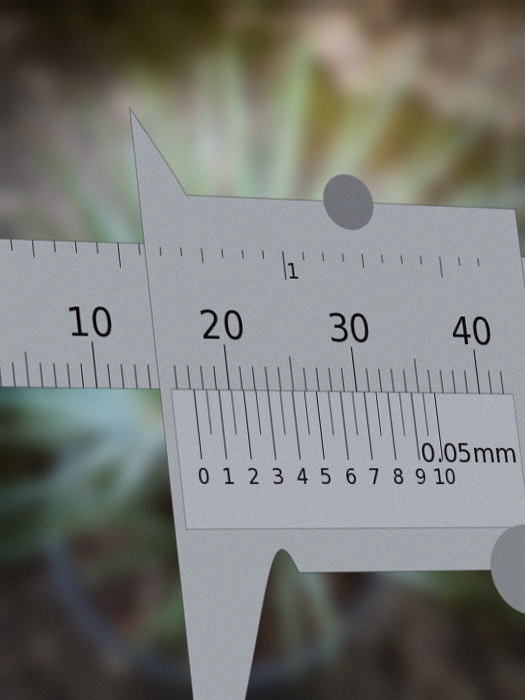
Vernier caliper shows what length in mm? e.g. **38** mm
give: **17.3** mm
